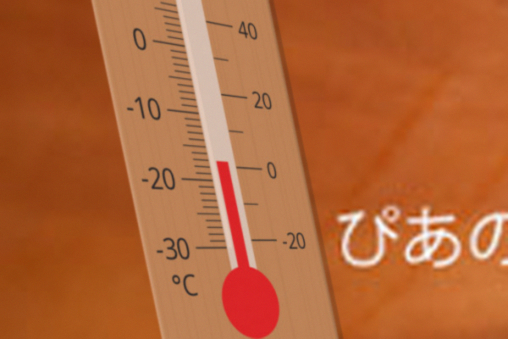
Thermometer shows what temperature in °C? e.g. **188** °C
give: **-17** °C
